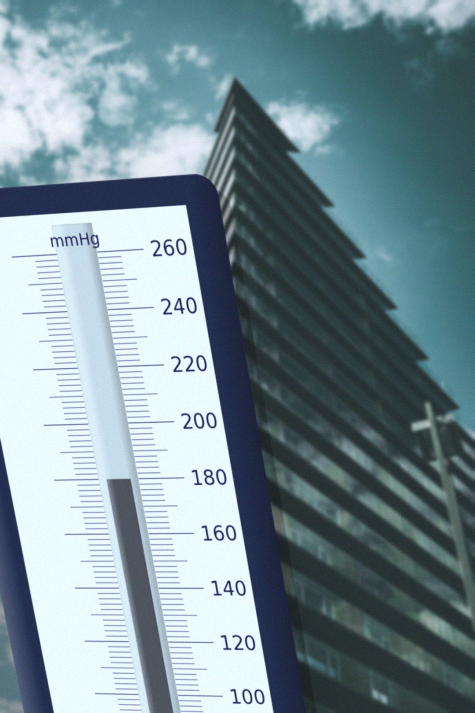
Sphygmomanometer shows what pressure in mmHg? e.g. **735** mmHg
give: **180** mmHg
